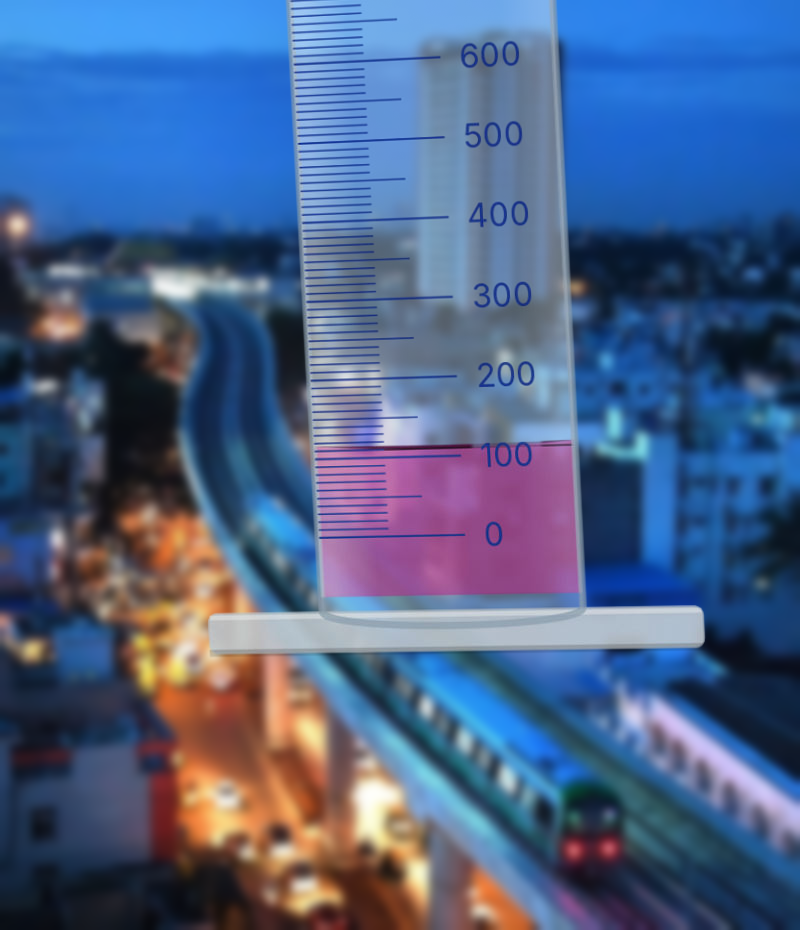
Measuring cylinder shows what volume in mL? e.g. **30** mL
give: **110** mL
